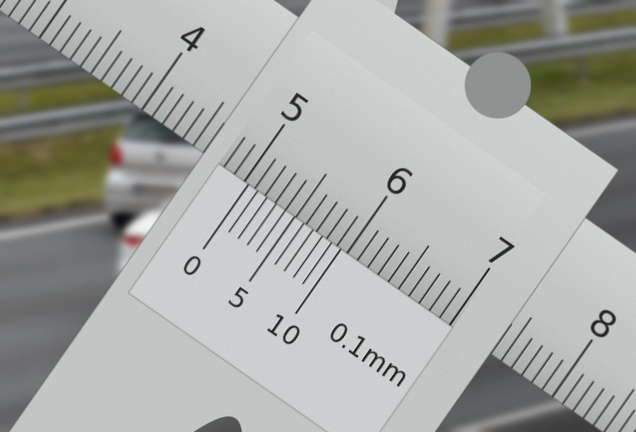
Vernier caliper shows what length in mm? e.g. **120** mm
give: **50.4** mm
